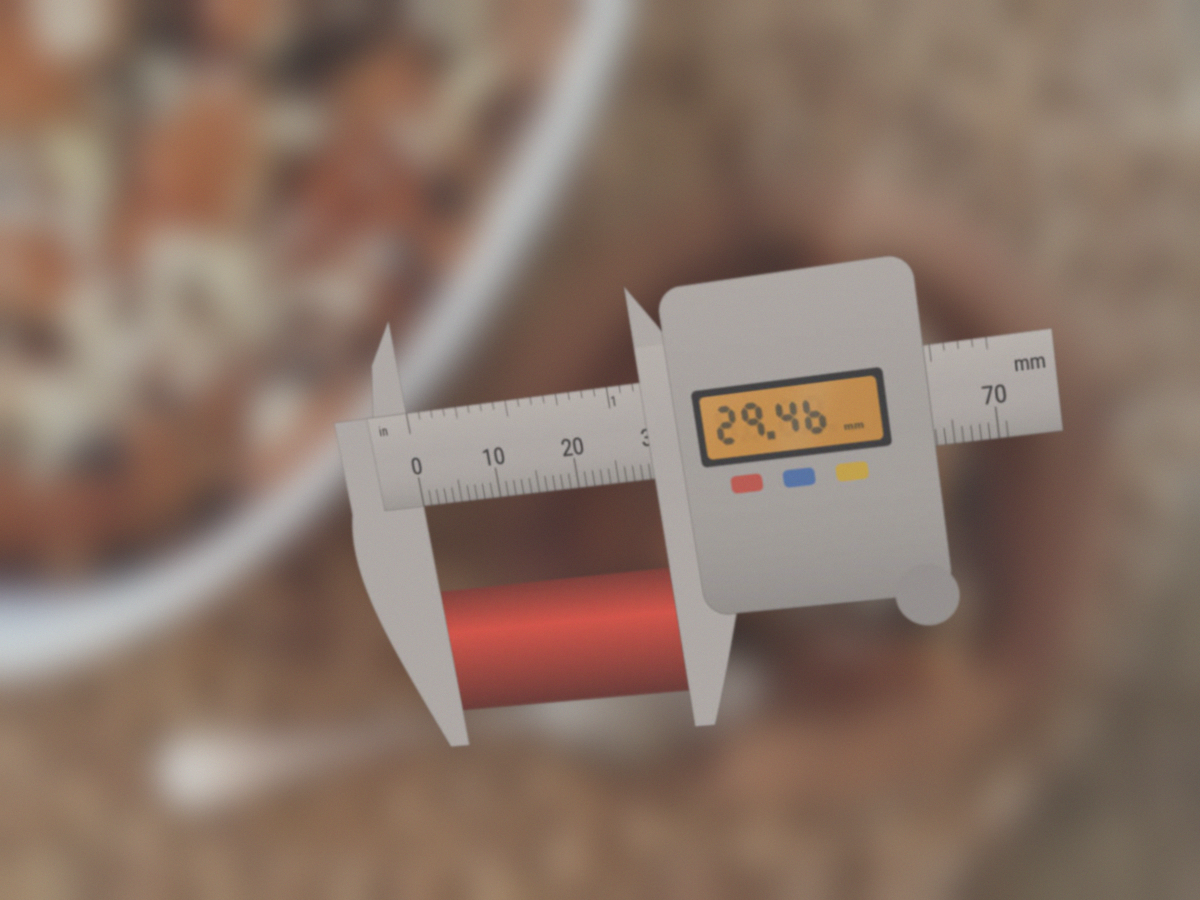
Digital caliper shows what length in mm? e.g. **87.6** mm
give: **29.46** mm
